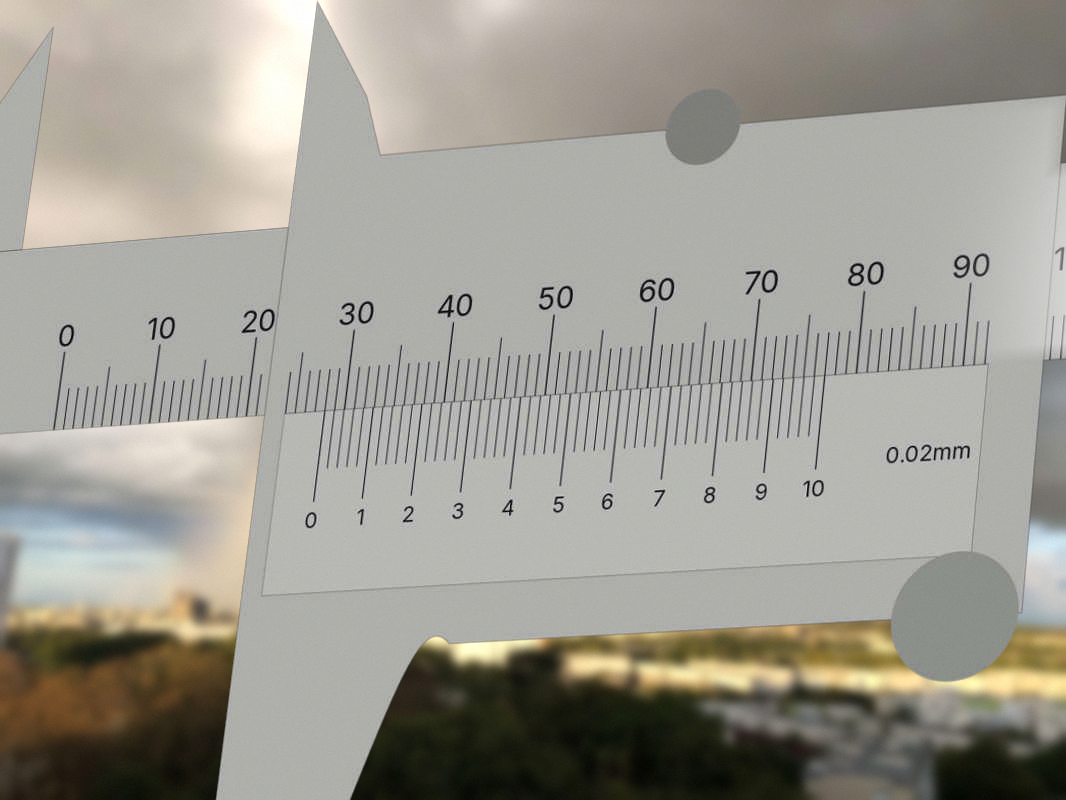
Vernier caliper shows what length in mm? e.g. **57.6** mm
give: **28.0** mm
